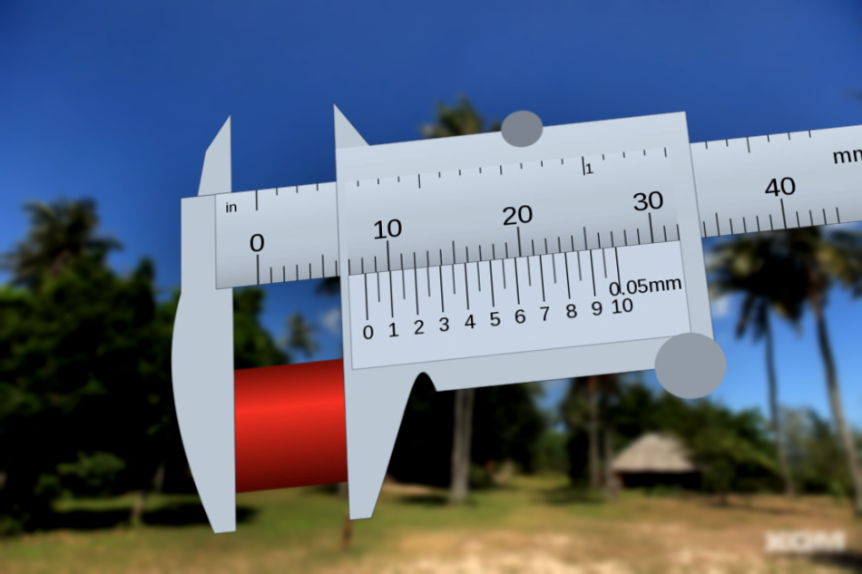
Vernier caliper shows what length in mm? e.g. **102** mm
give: **8.2** mm
